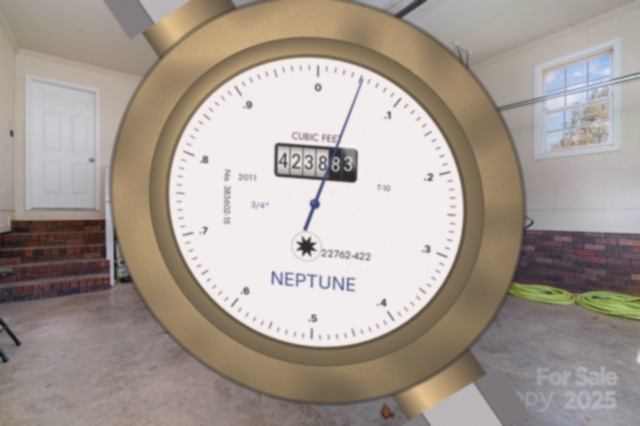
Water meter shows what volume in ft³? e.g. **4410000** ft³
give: **423883.05** ft³
